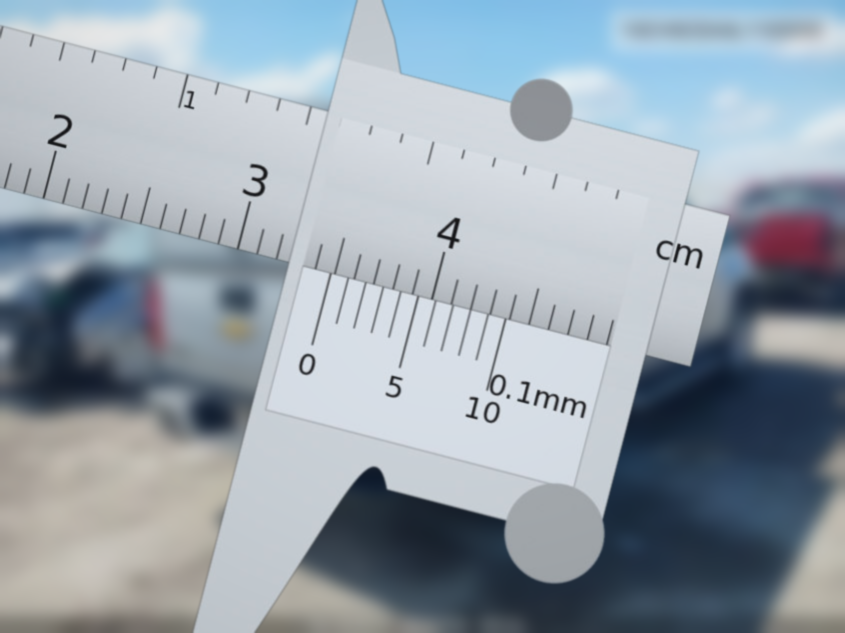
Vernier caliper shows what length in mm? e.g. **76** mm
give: **34.8** mm
